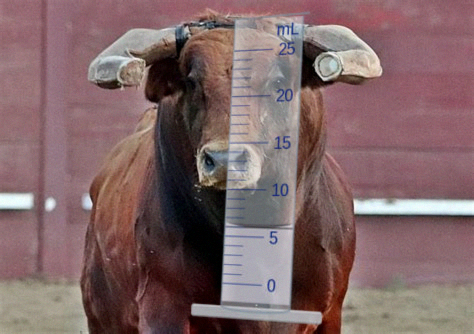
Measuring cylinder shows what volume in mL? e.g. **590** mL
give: **6** mL
